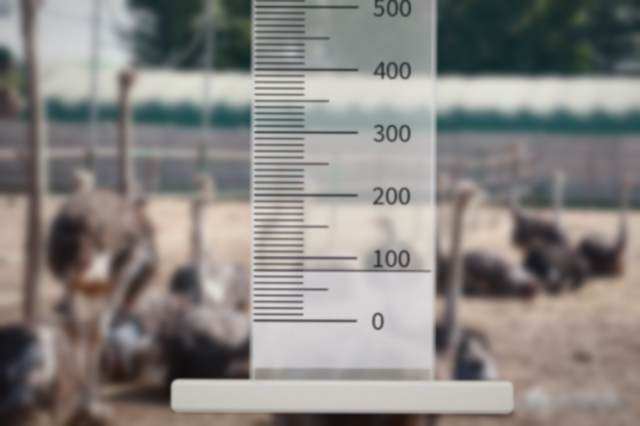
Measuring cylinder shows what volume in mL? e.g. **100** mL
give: **80** mL
